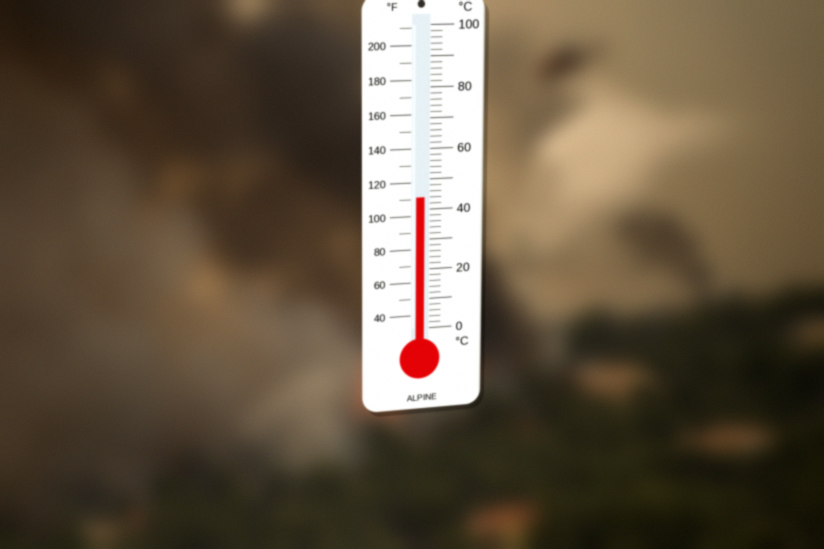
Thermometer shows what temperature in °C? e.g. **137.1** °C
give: **44** °C
